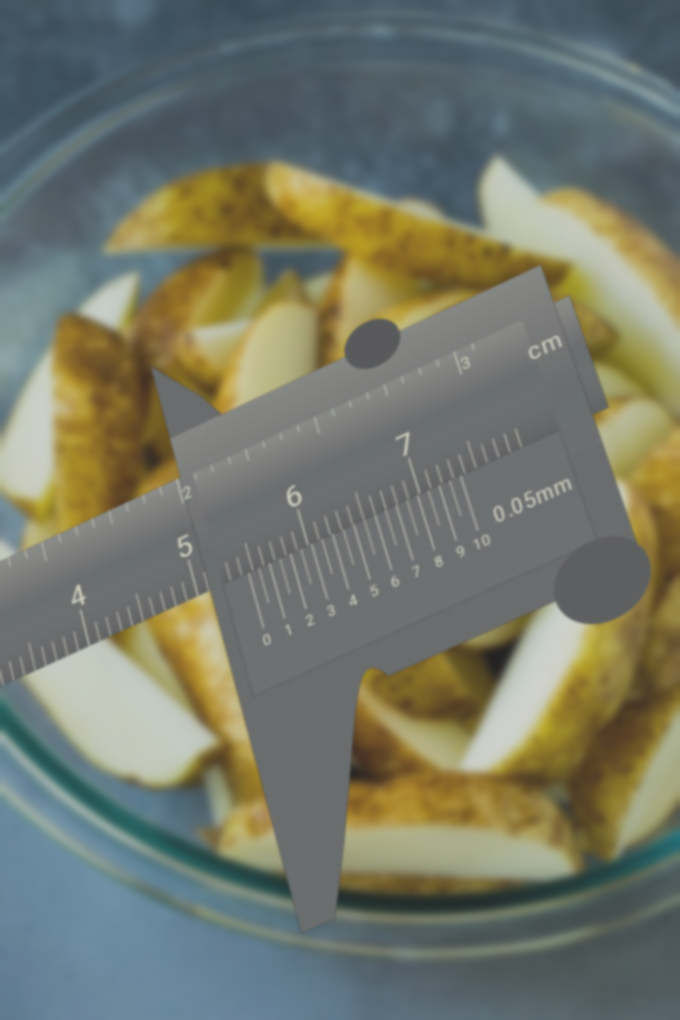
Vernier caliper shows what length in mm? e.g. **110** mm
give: **54.6** mm
